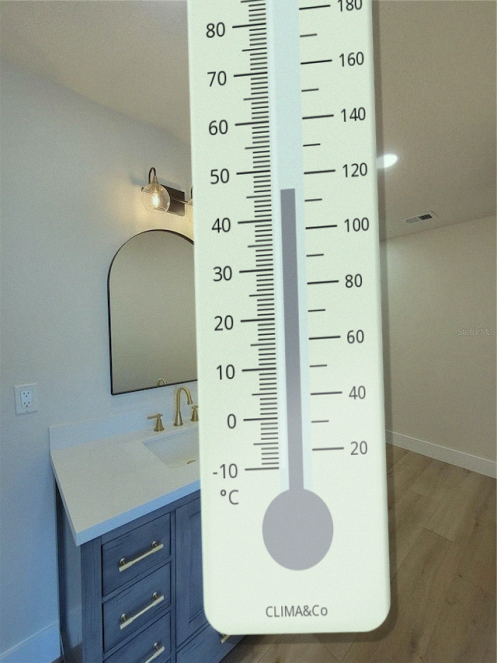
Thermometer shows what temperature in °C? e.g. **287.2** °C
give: **46** °C
